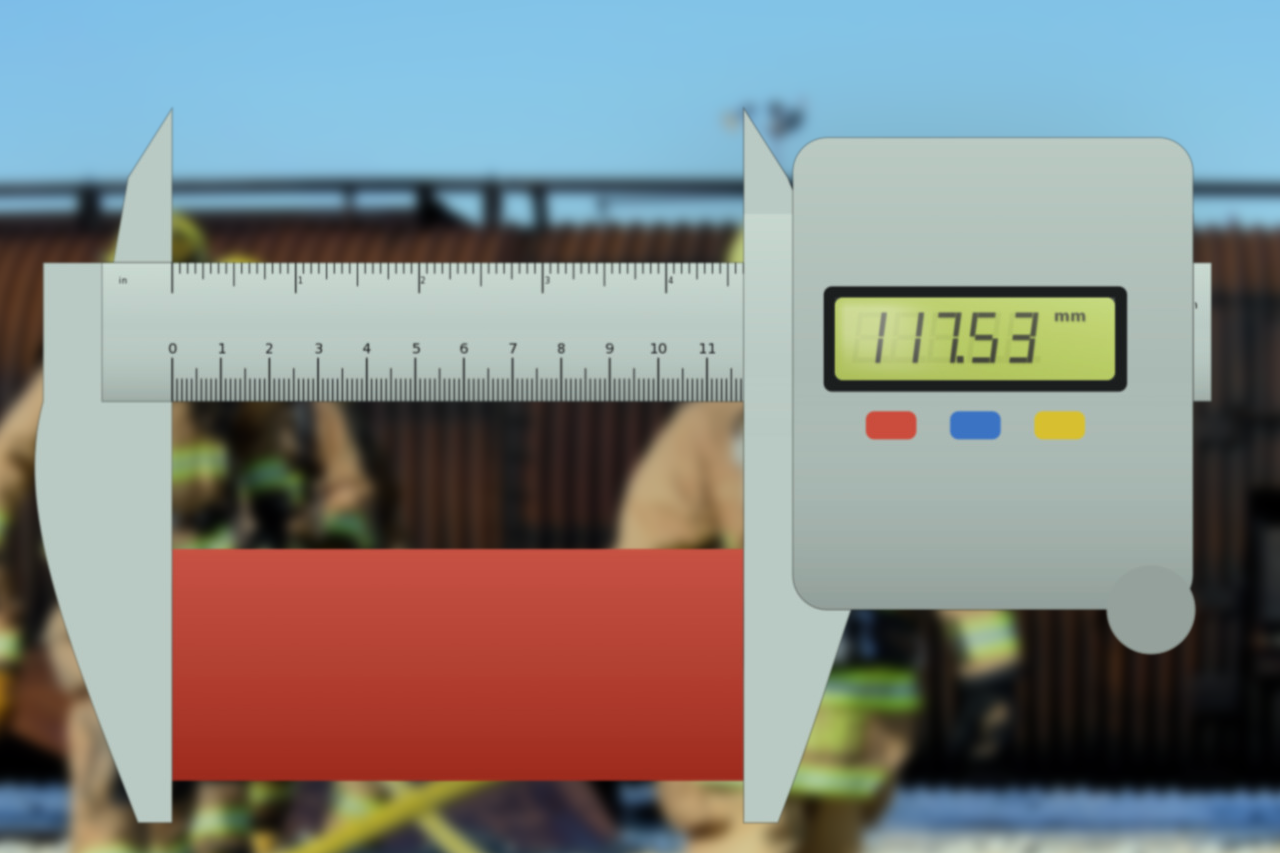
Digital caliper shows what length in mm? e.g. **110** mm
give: **117.53** mm
